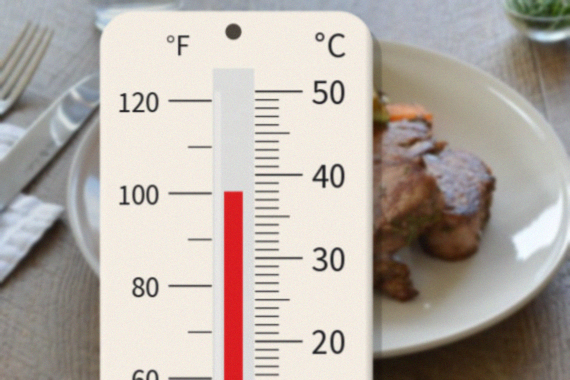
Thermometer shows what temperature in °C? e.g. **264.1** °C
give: **38** °C
